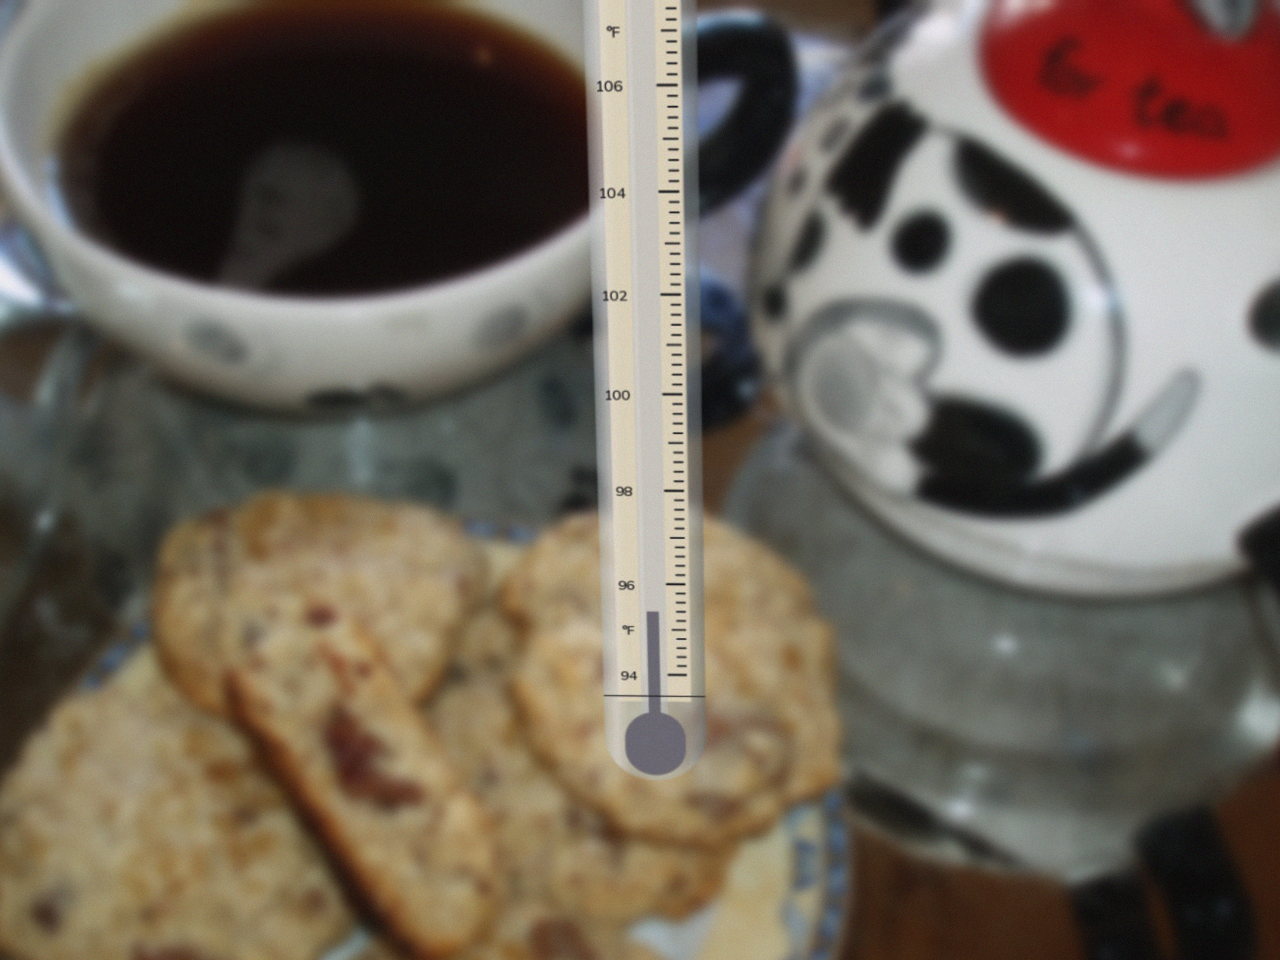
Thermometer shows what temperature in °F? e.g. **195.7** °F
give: **95.4** °F
